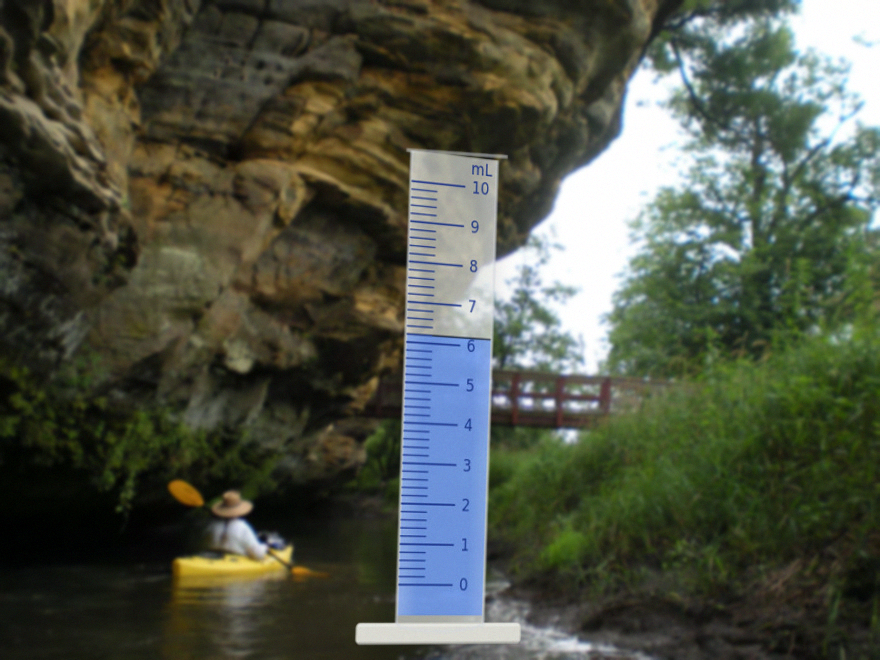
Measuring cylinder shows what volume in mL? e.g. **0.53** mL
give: **6.2** mL
